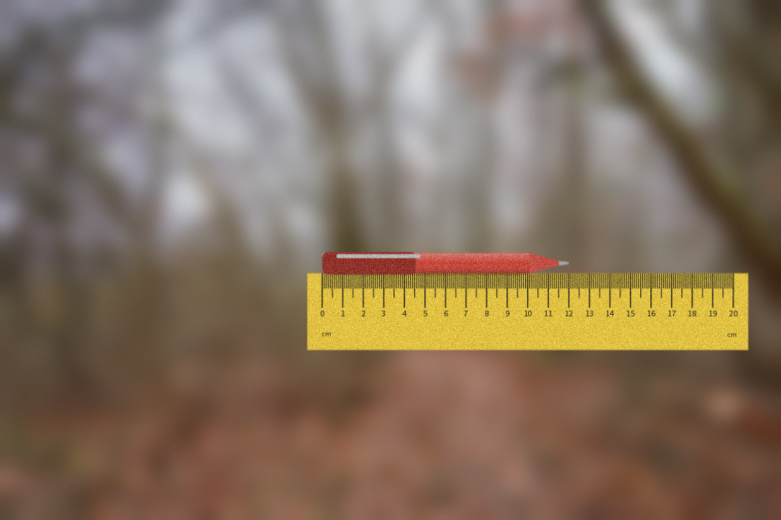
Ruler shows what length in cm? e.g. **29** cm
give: **12** cm
